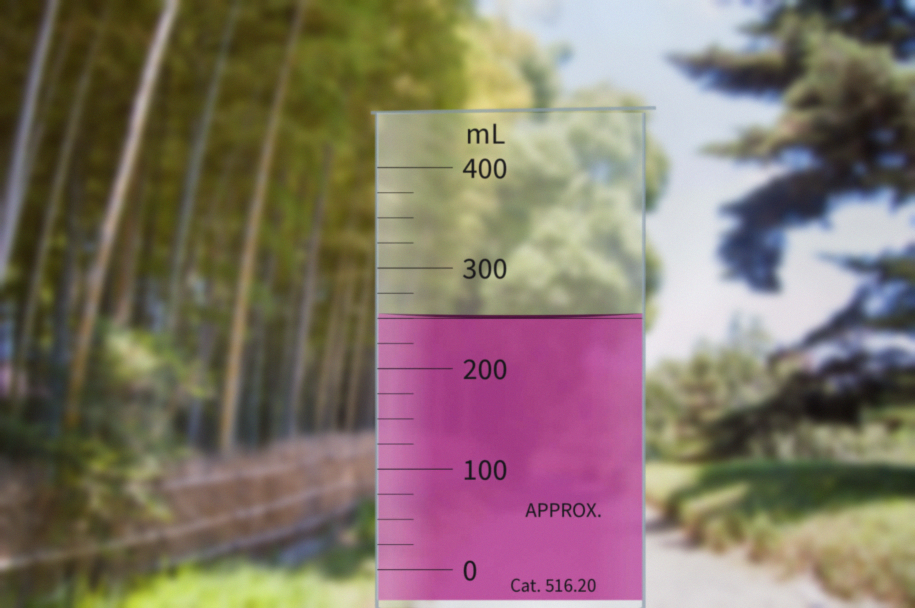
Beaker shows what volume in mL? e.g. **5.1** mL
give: **250** mL
